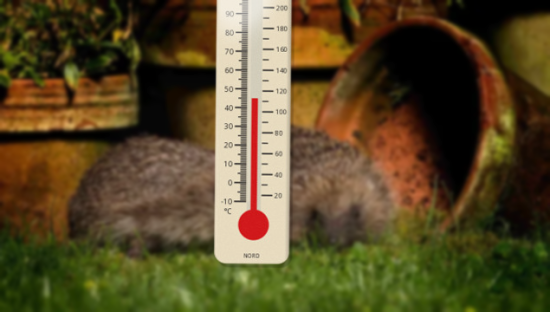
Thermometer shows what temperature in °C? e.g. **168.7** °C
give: **45** °C
